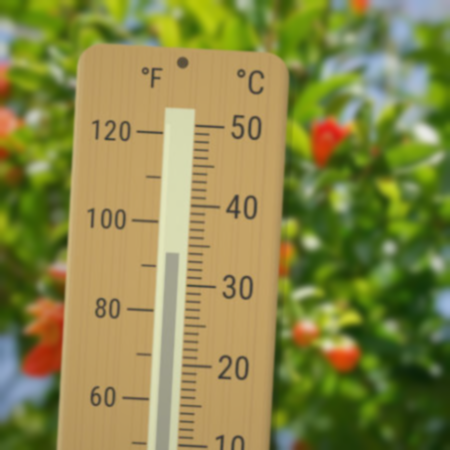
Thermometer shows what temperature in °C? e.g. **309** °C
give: **34** °C
